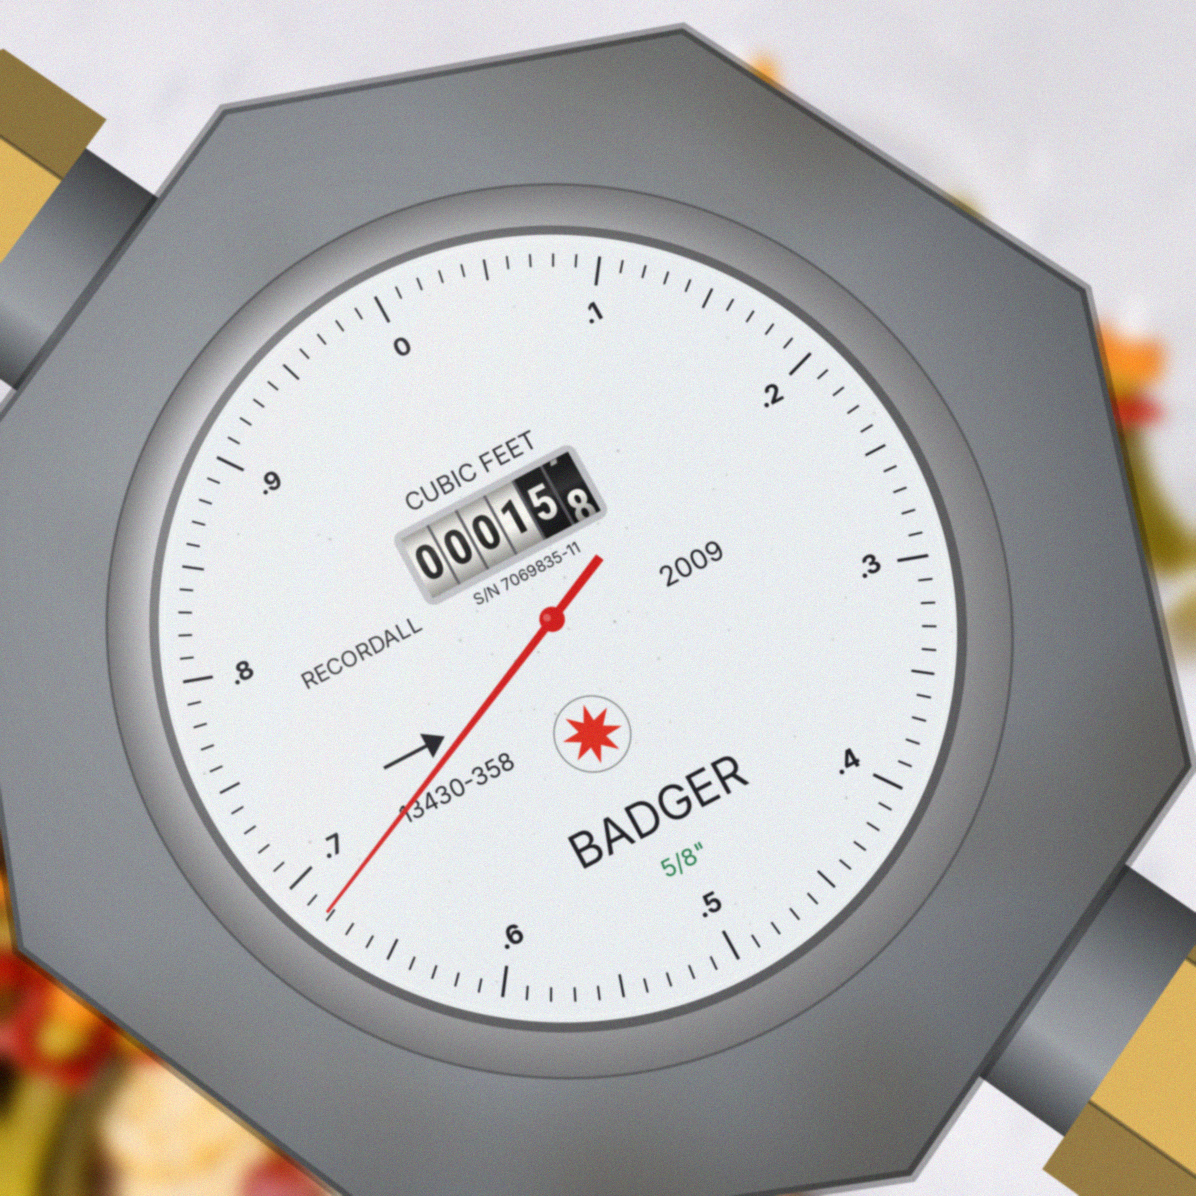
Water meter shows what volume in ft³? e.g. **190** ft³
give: **157.68** ft³
